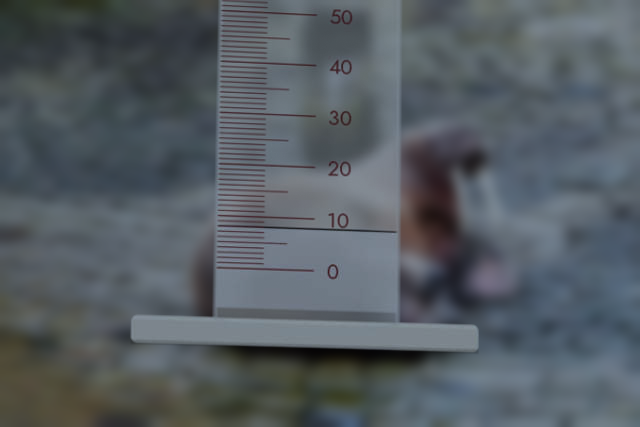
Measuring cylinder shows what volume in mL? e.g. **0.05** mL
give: **8** mL
